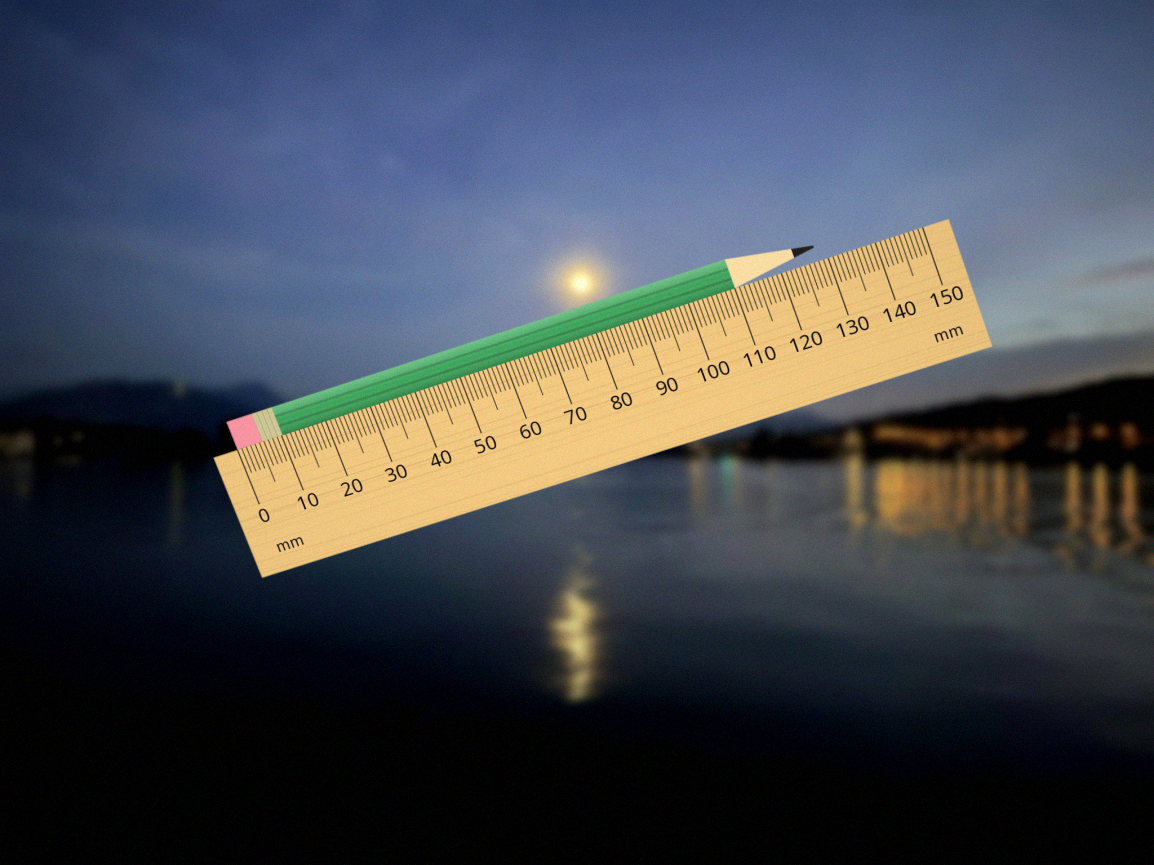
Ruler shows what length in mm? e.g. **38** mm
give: **128** mm
